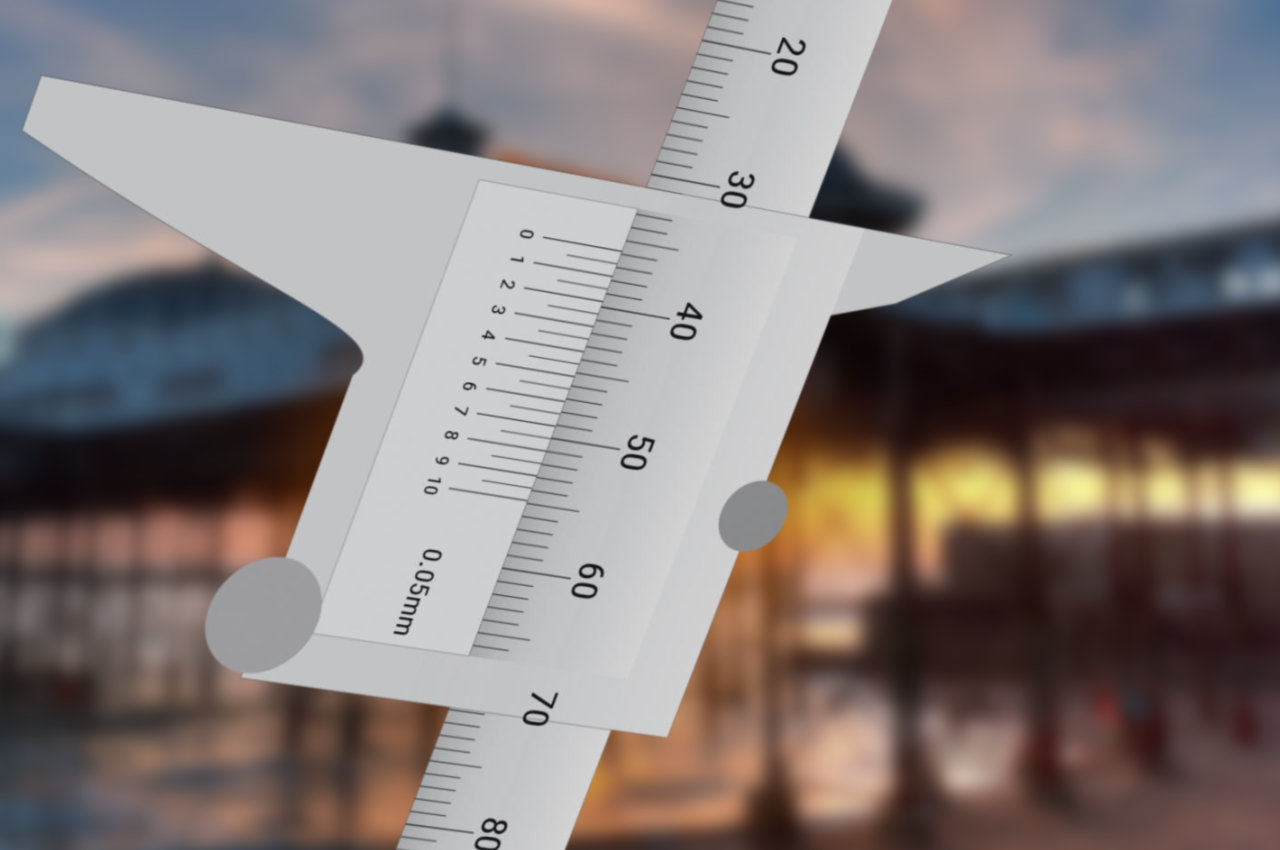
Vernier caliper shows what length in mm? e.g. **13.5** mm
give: **35.8** mm
